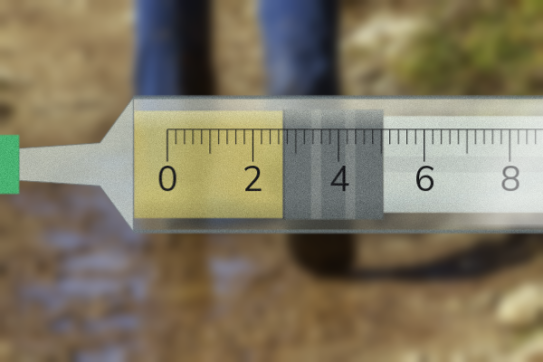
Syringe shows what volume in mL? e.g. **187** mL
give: **2.7** mL
